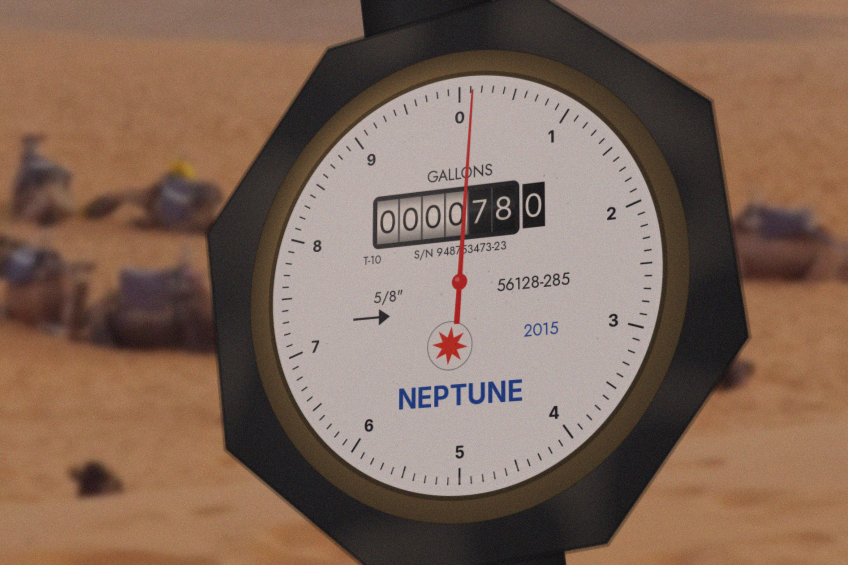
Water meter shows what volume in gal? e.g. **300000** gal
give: **780.1** gal
